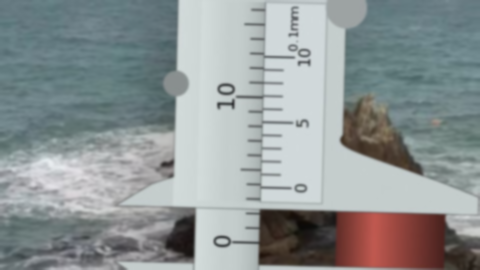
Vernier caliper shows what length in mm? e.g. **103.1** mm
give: **3.8** mm
